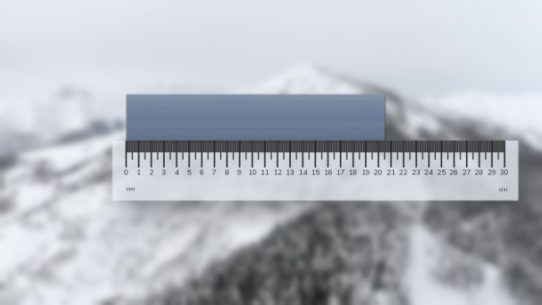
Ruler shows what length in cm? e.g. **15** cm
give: **20.5** cm
